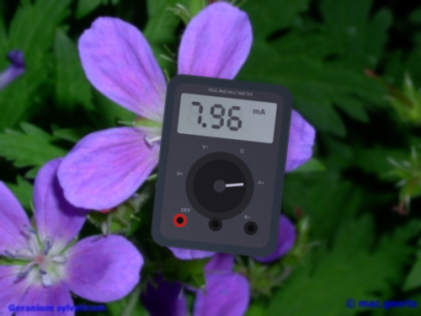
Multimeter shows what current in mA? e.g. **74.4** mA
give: **7.96** mA
